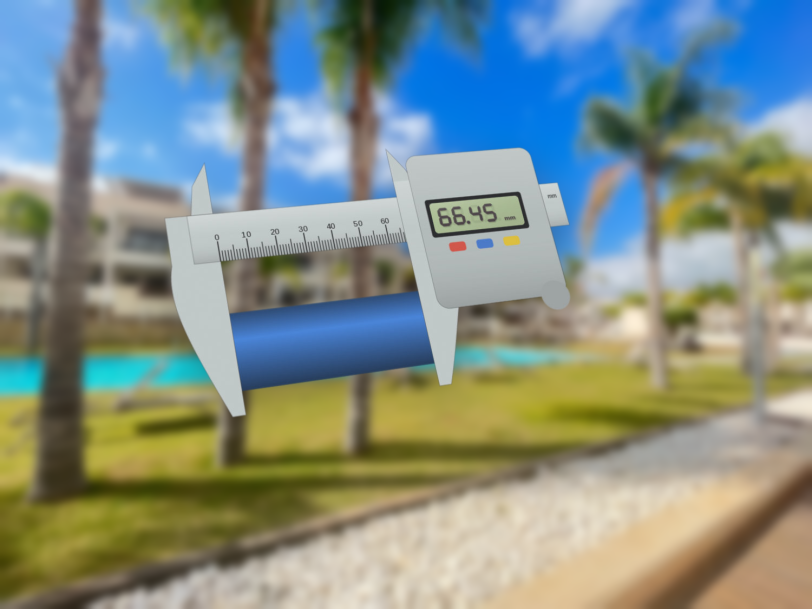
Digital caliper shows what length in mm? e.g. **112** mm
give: **66.45** mm
